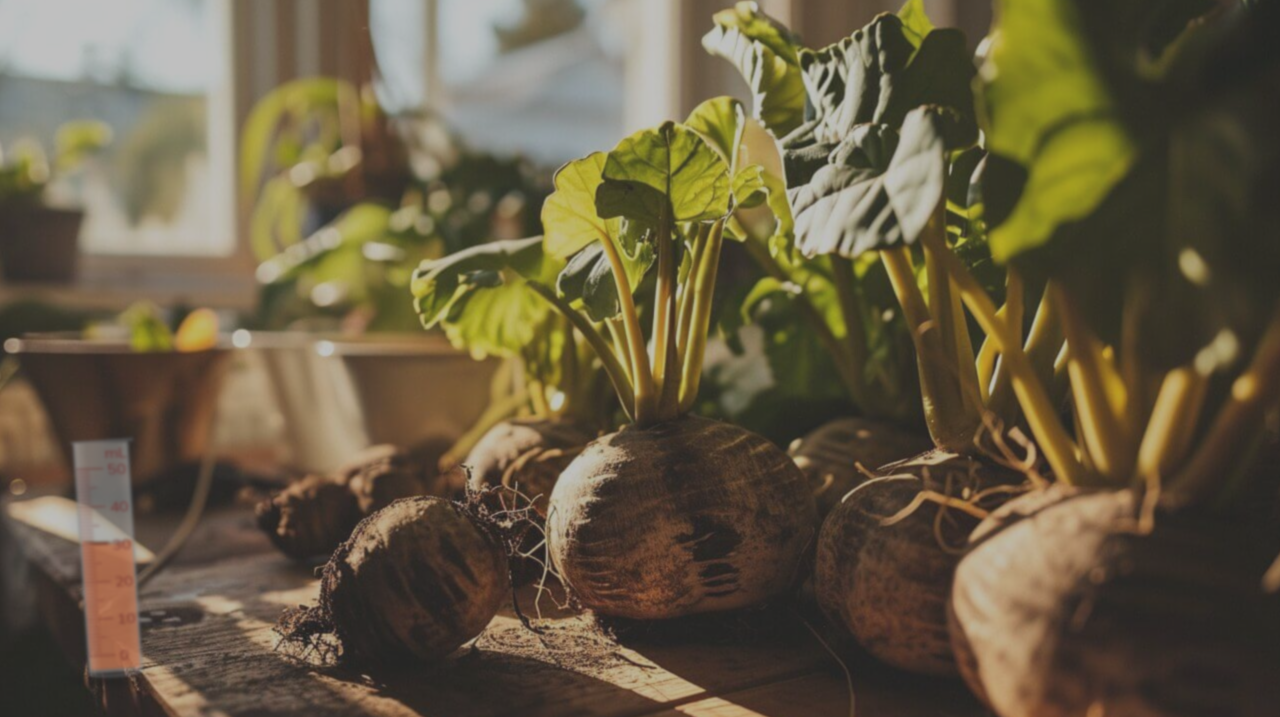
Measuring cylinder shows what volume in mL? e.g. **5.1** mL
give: **30** mL
